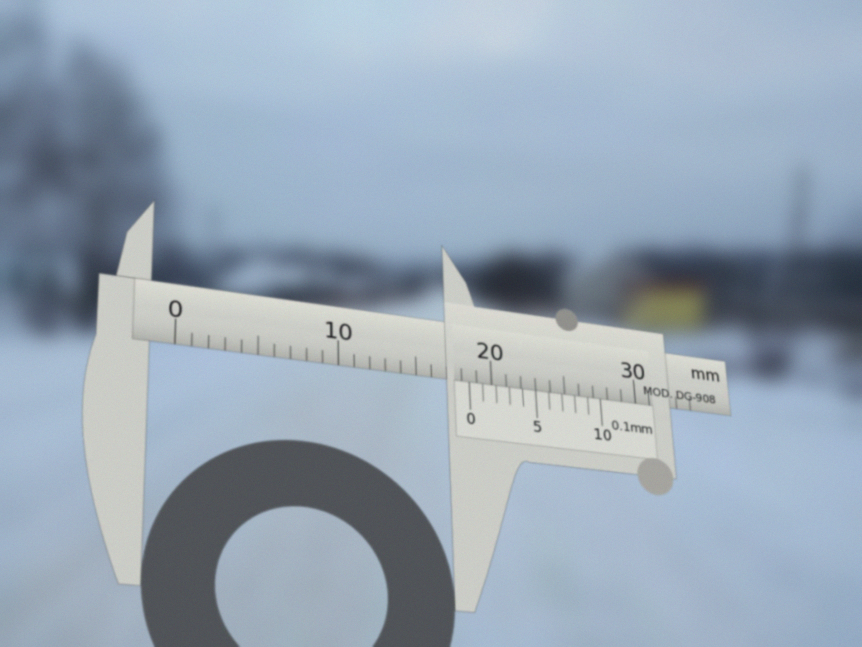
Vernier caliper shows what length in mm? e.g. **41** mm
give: **18.5** mm
